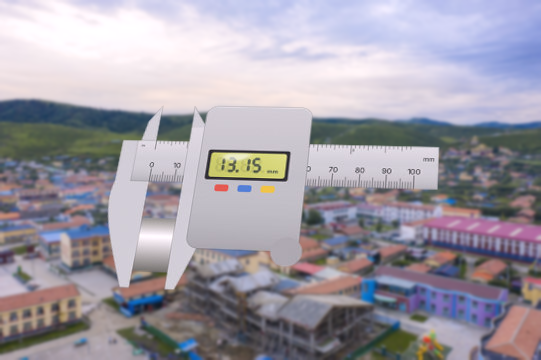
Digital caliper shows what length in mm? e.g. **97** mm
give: **13.15** mm
